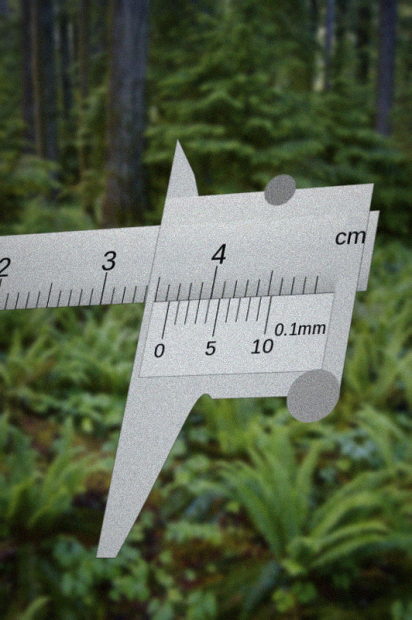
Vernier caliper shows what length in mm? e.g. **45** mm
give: **36.3** mm
